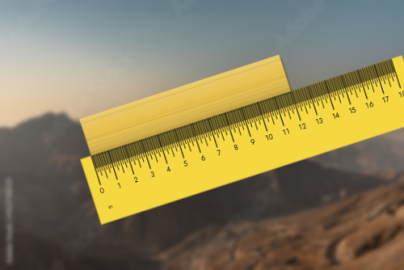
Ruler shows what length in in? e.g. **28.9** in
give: **12** in
